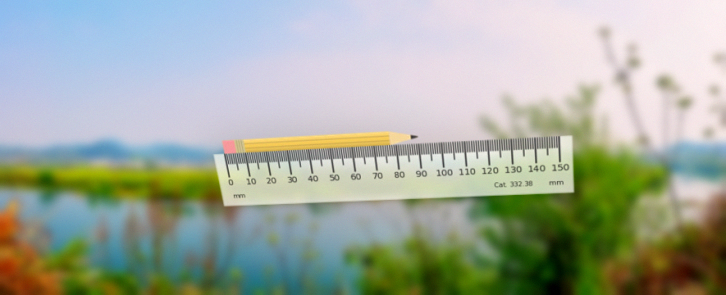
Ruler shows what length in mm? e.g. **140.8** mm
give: **90** mm
